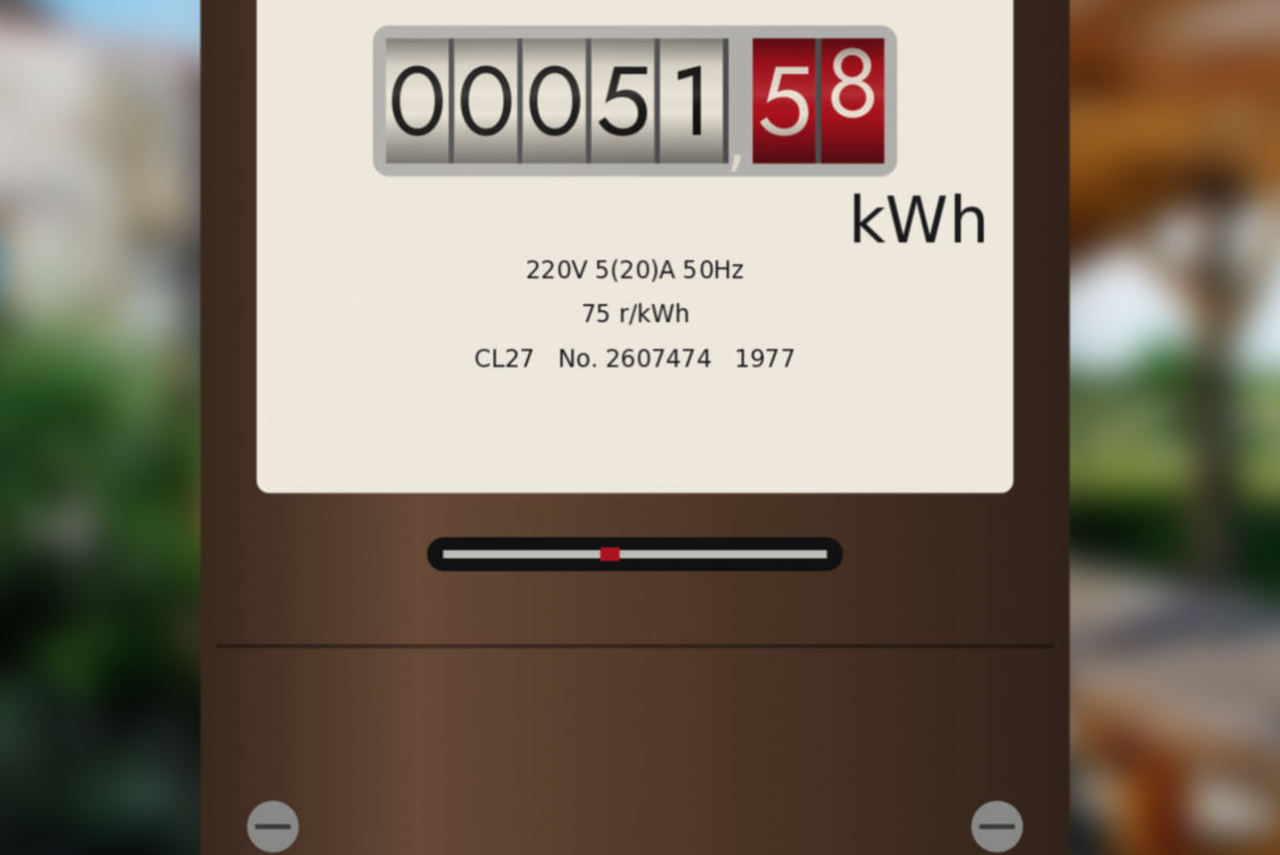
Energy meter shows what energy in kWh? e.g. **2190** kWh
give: **51.58** kWh
